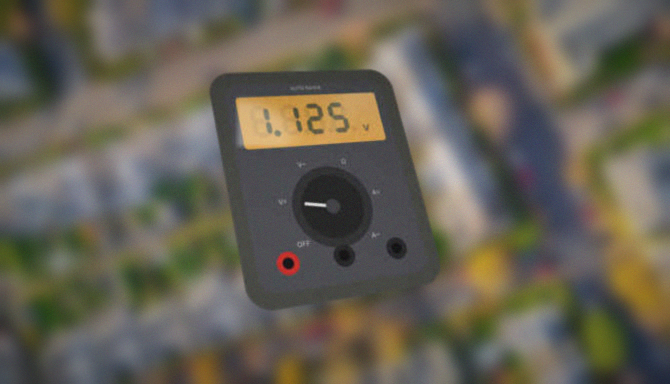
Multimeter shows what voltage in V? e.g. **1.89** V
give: **1.125** V
